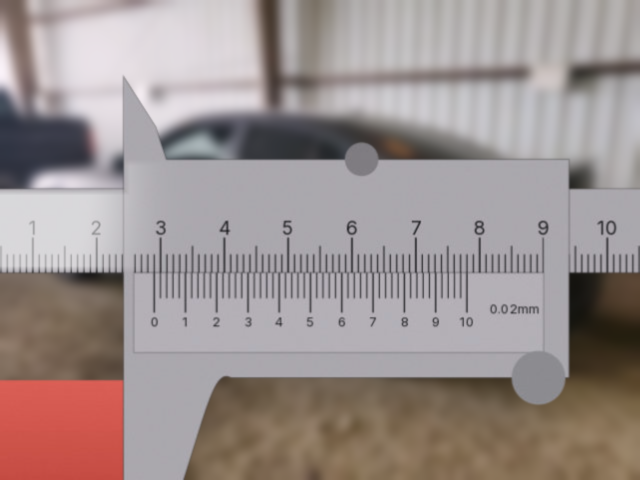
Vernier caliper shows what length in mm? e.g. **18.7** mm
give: **29.0** mm
